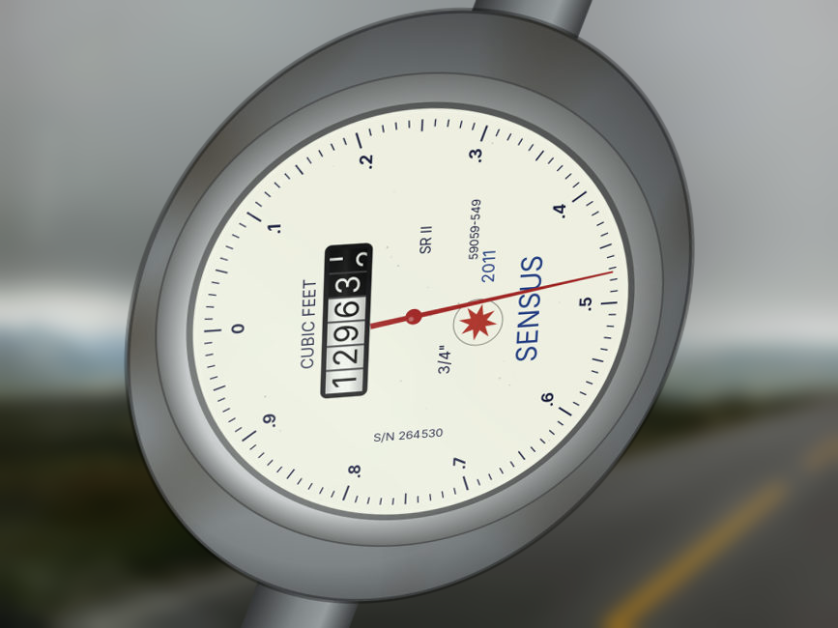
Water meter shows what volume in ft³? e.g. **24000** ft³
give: **129631.47** ft³
